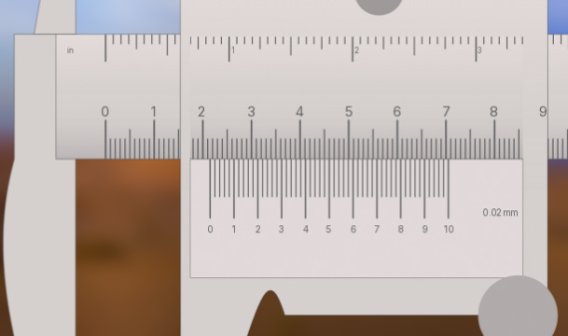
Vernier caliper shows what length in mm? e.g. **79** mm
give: **21.5** mm
